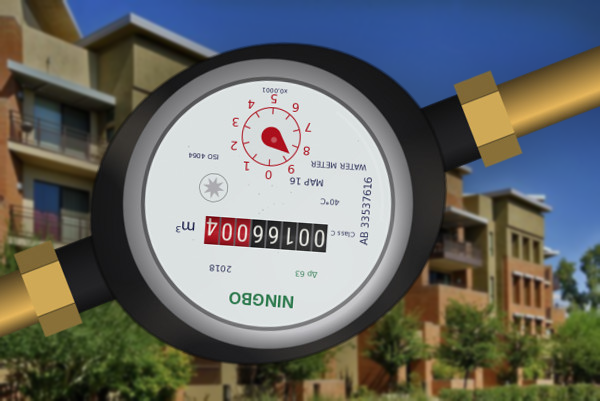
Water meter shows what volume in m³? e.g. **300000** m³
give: **166.0038** m³
